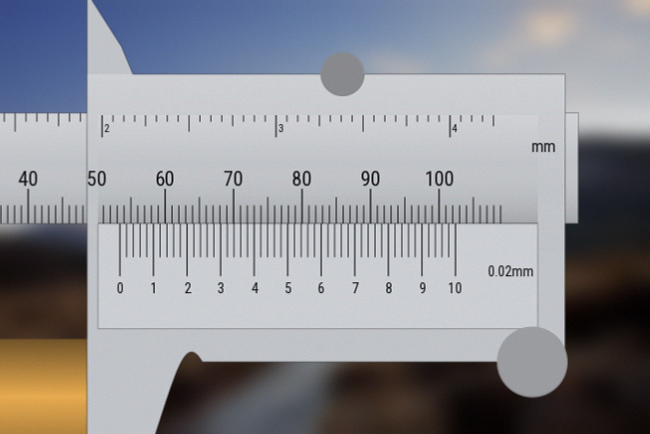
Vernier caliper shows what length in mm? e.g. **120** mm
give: **53.4** mm
